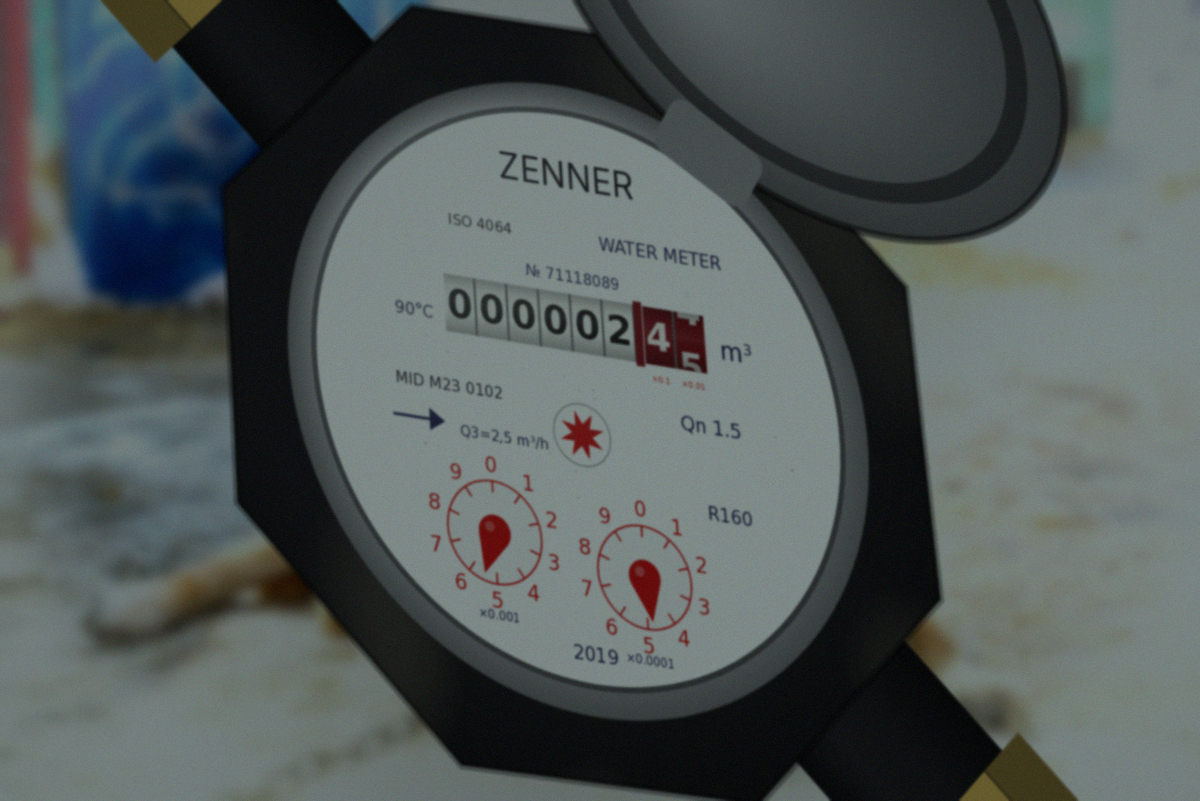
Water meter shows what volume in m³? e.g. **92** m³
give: **2.4454** m³
